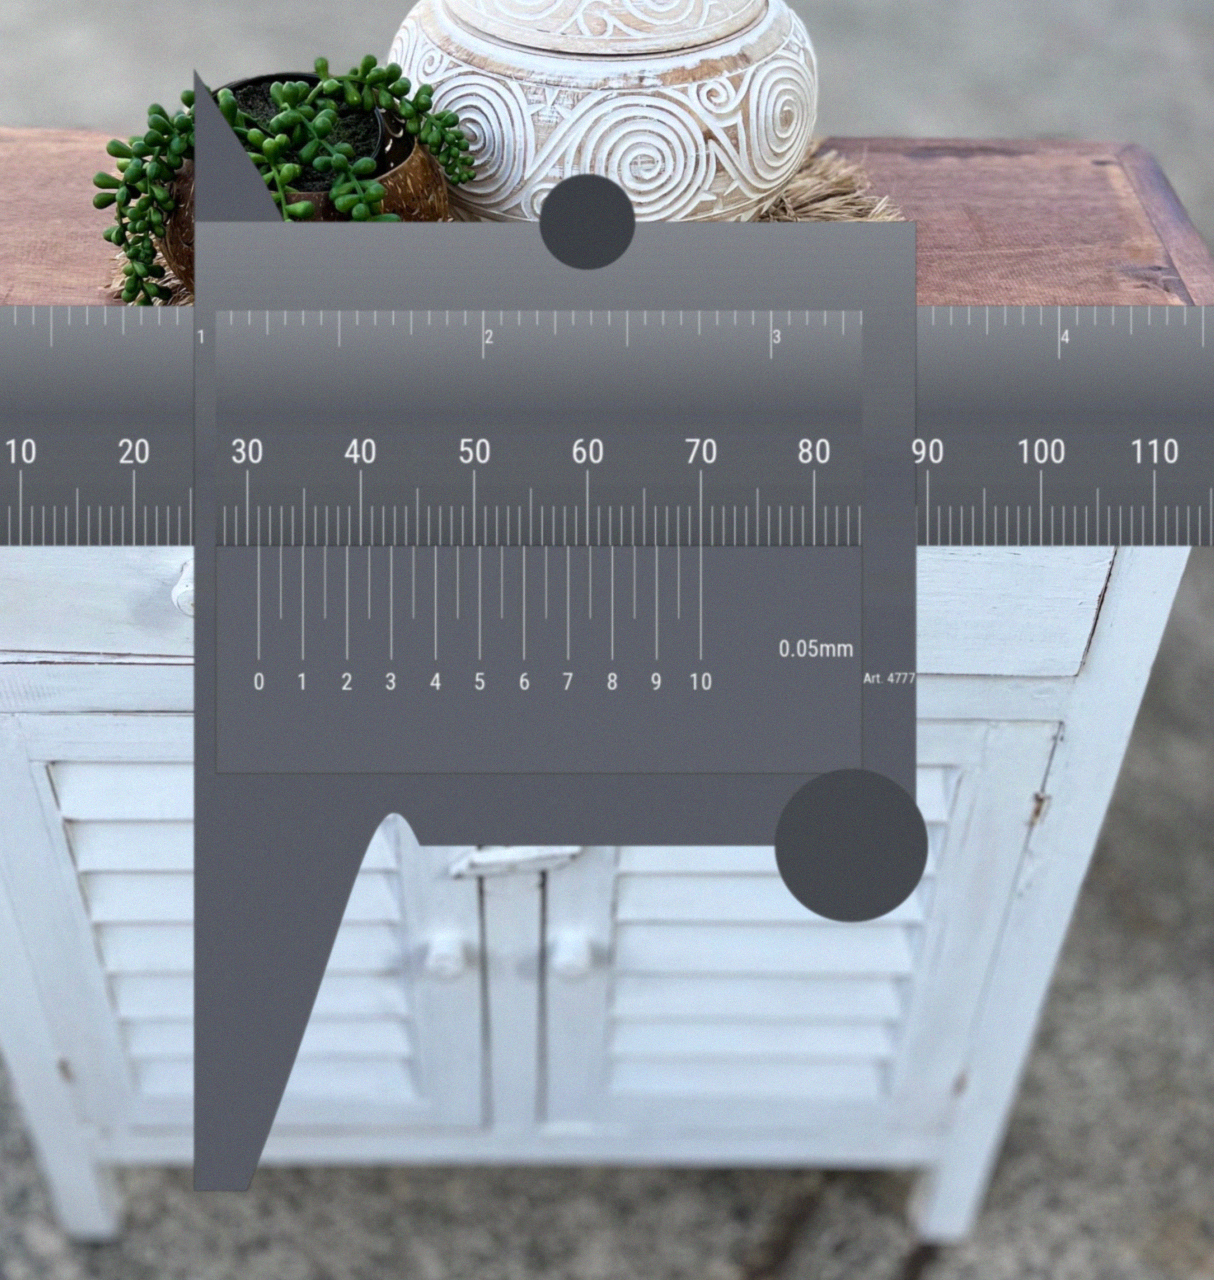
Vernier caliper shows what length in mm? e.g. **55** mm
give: **31.0** mm
